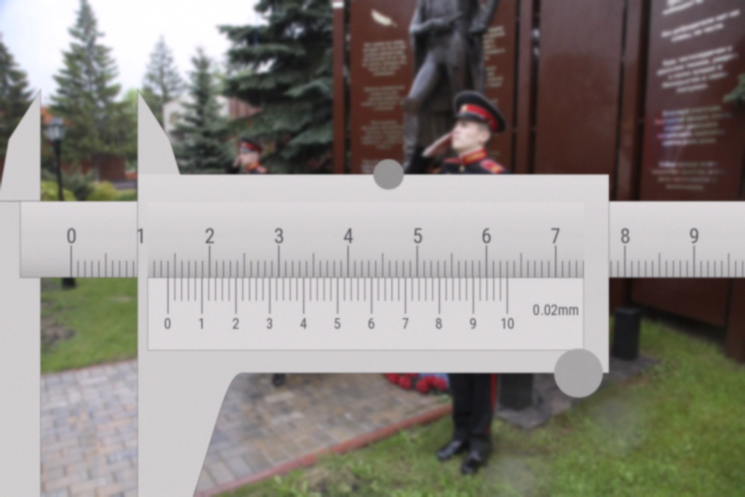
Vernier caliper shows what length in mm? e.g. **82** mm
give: **14.0** mm
